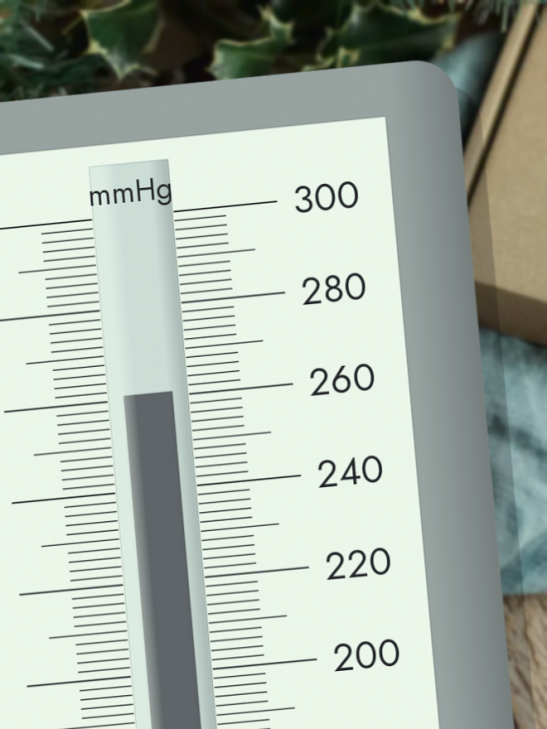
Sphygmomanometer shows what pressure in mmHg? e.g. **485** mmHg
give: **261** mmHg
